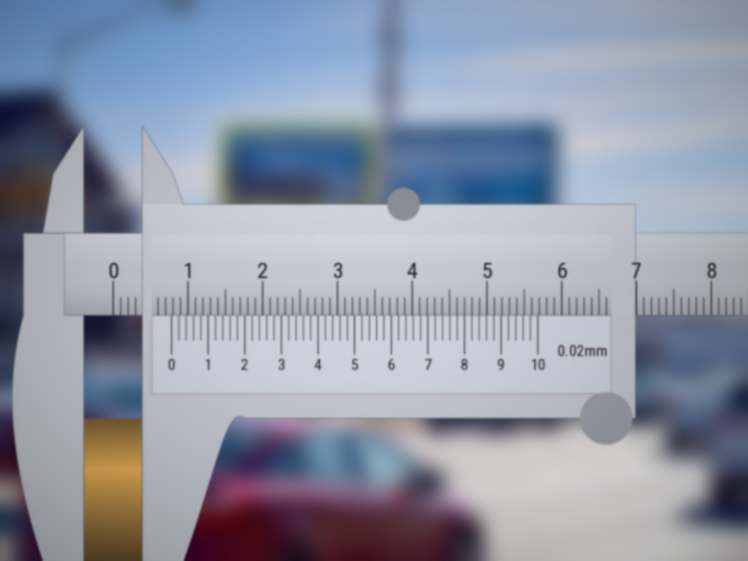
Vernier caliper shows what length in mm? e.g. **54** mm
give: **7.8** mm
